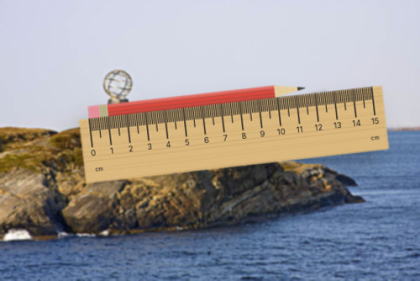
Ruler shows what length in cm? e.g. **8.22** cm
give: **11.5** cm
